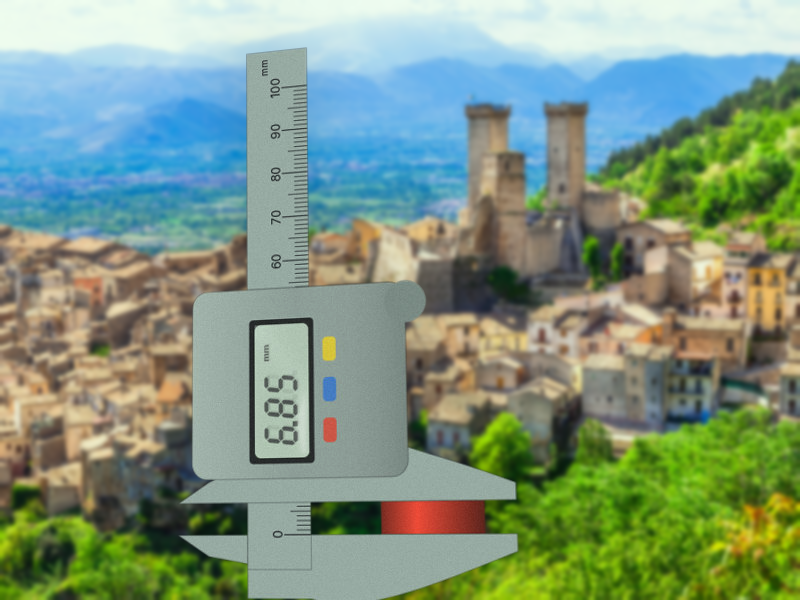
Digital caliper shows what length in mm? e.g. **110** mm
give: **6.85** mm
